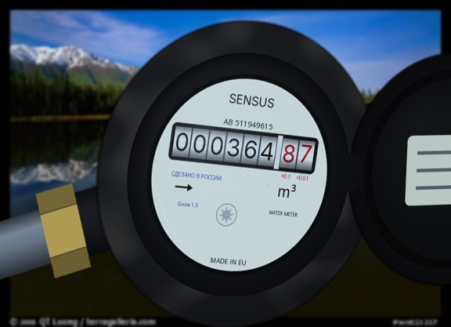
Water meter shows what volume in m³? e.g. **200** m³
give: **364.87** m³
